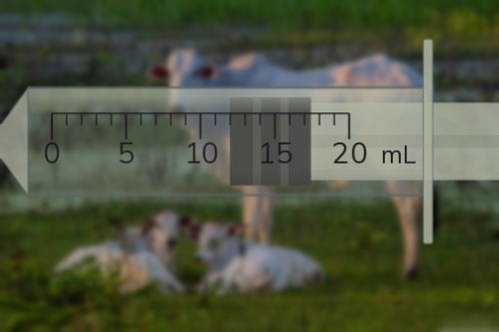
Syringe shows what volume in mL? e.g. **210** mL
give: **12** mL
